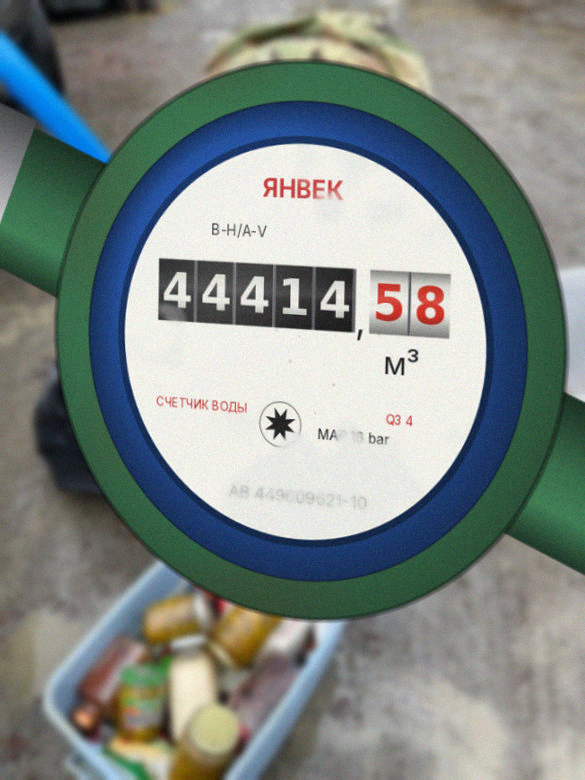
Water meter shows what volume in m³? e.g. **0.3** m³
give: **44414.58** m³
